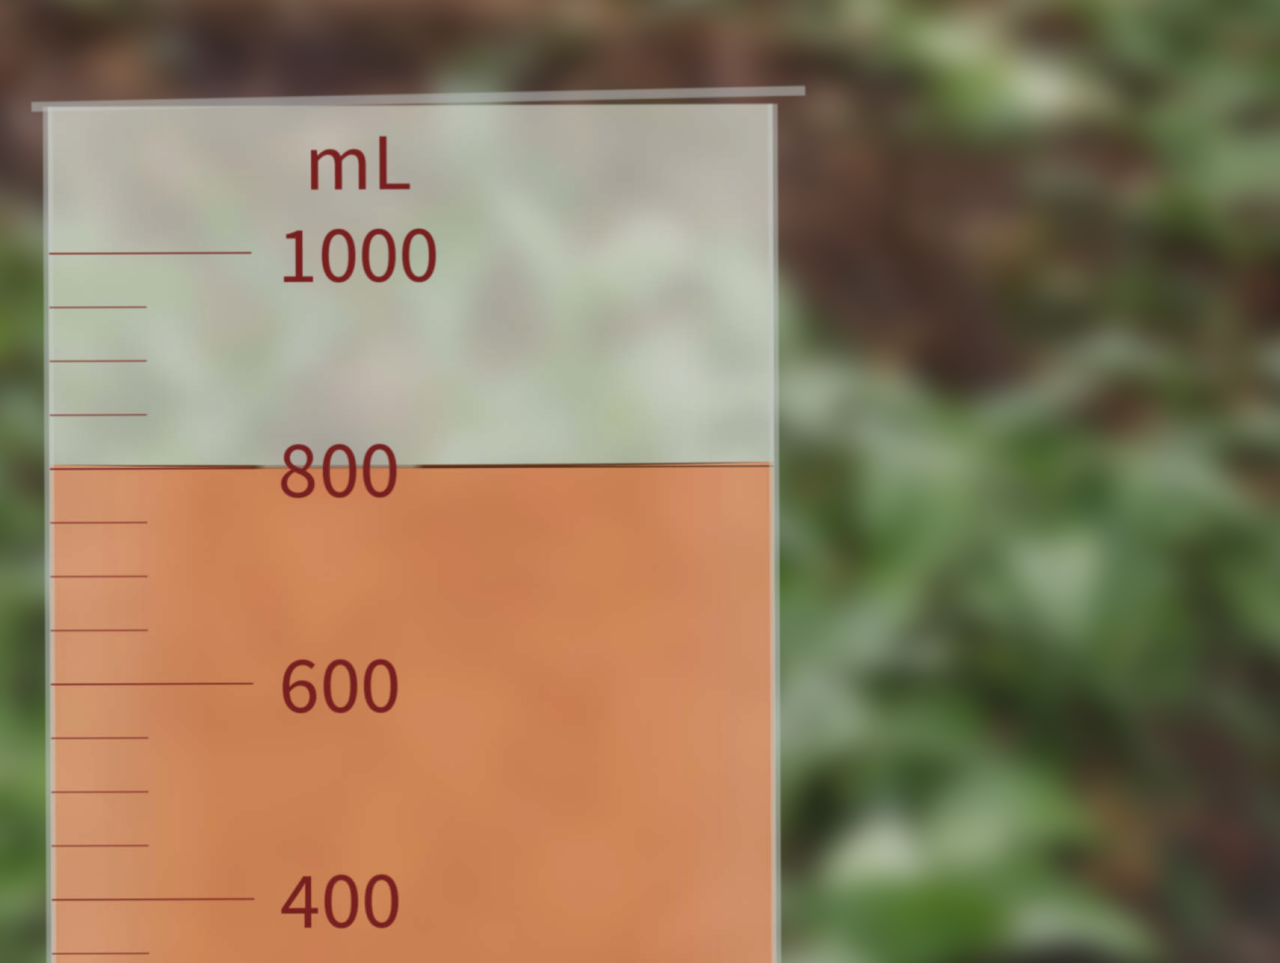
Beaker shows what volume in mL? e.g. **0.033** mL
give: **800** mL
